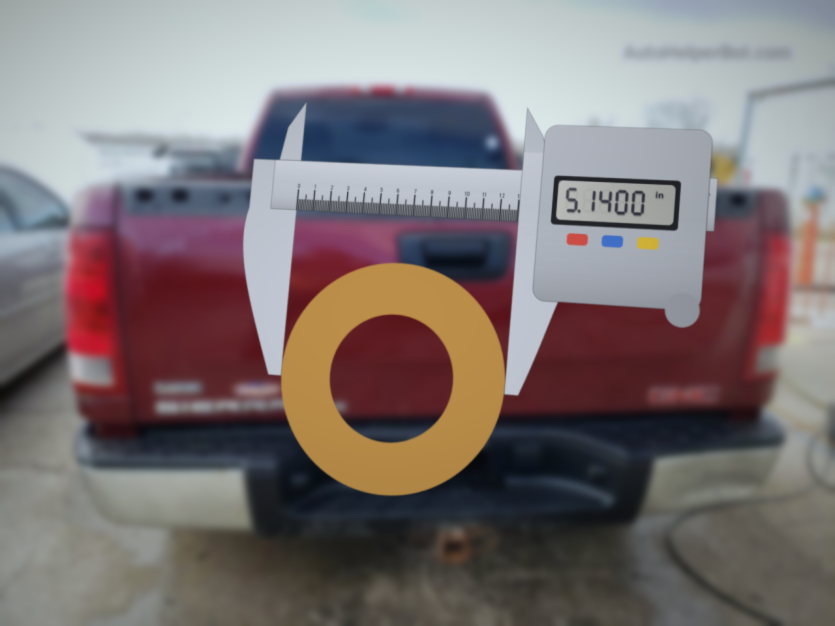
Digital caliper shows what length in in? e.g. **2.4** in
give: **5.1400** in
